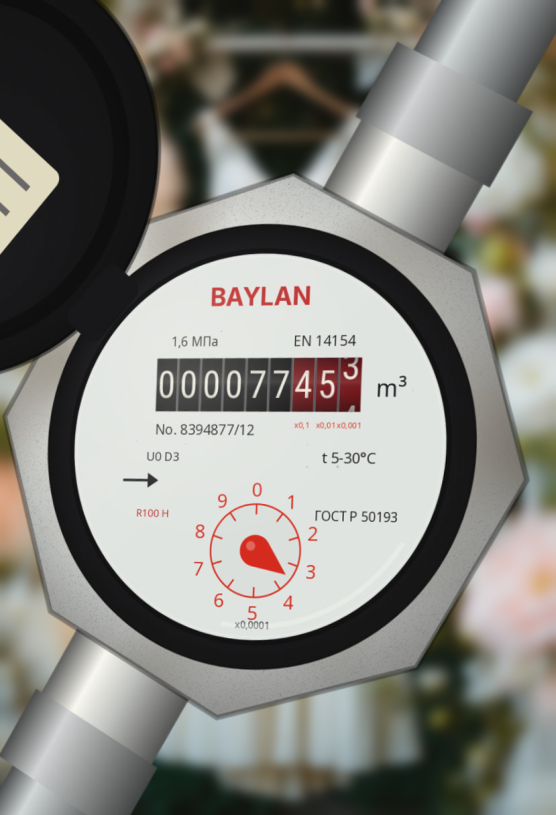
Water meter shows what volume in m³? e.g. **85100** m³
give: **77.4533** m³
